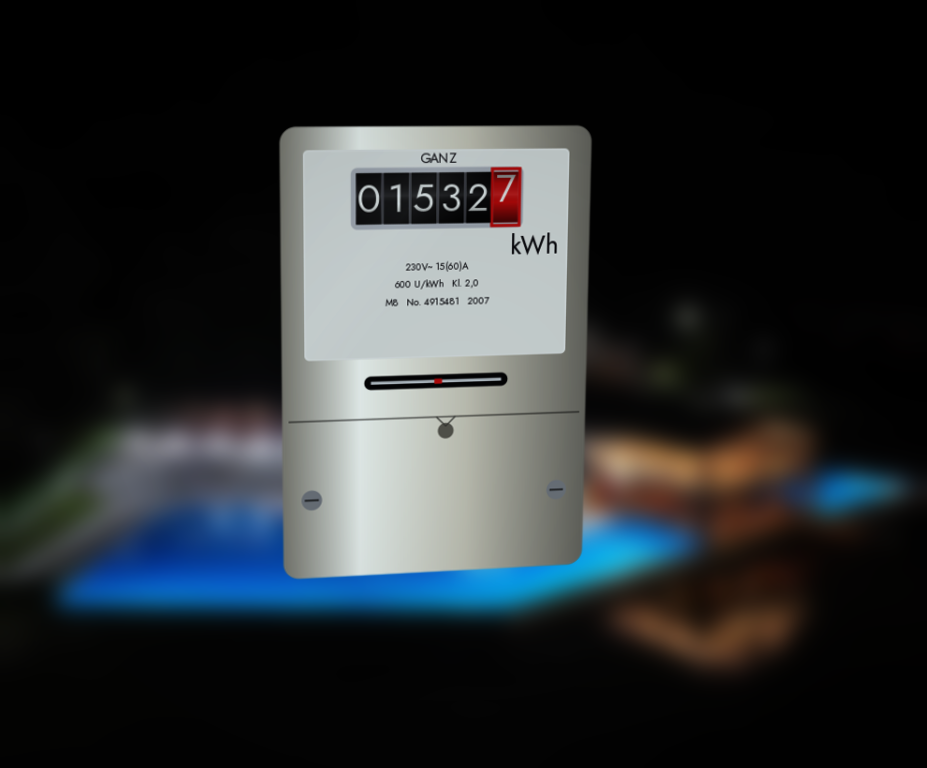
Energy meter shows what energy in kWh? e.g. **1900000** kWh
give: **1532.7** kWh
